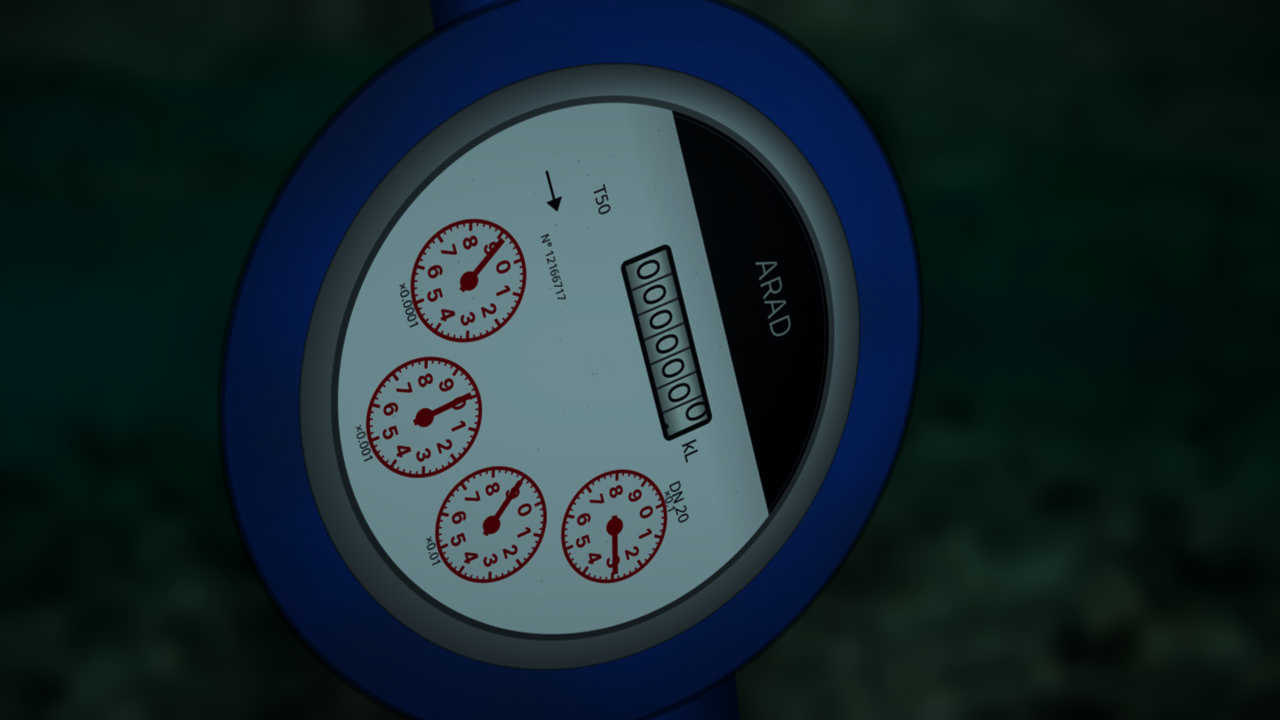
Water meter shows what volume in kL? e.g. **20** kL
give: **0.2899** kL
